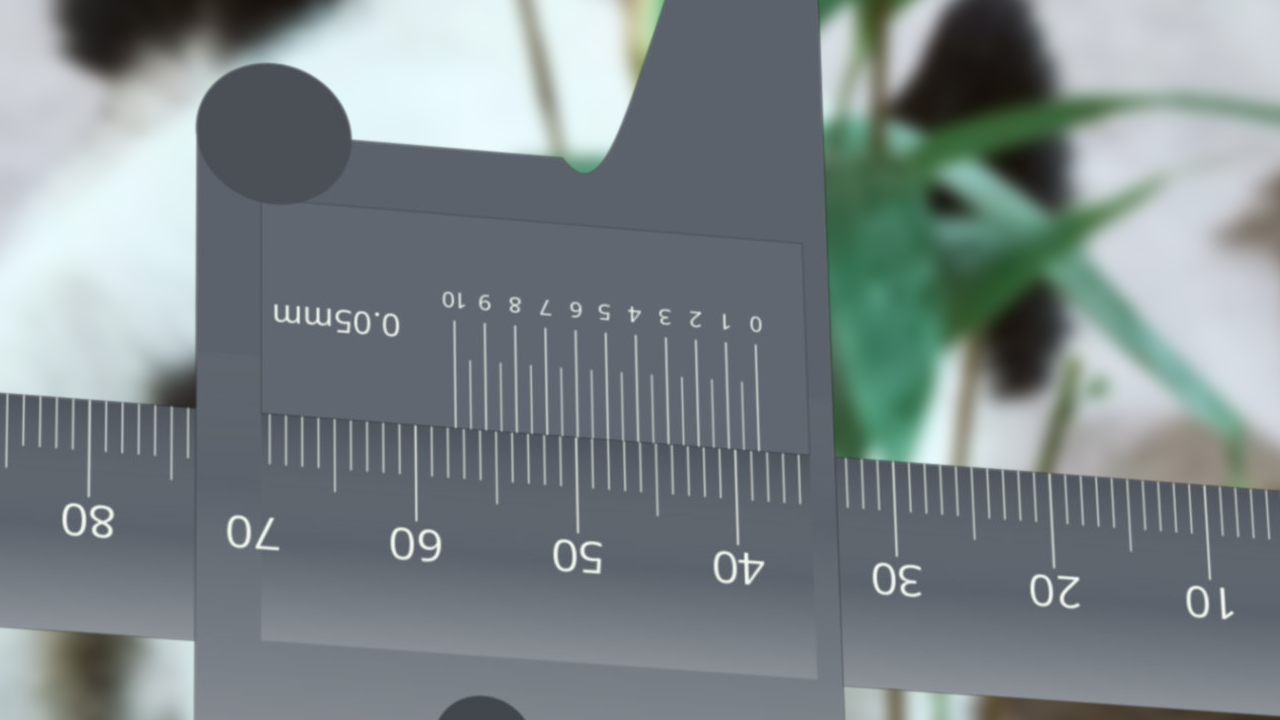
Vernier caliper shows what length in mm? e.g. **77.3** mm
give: **38.5** mm
